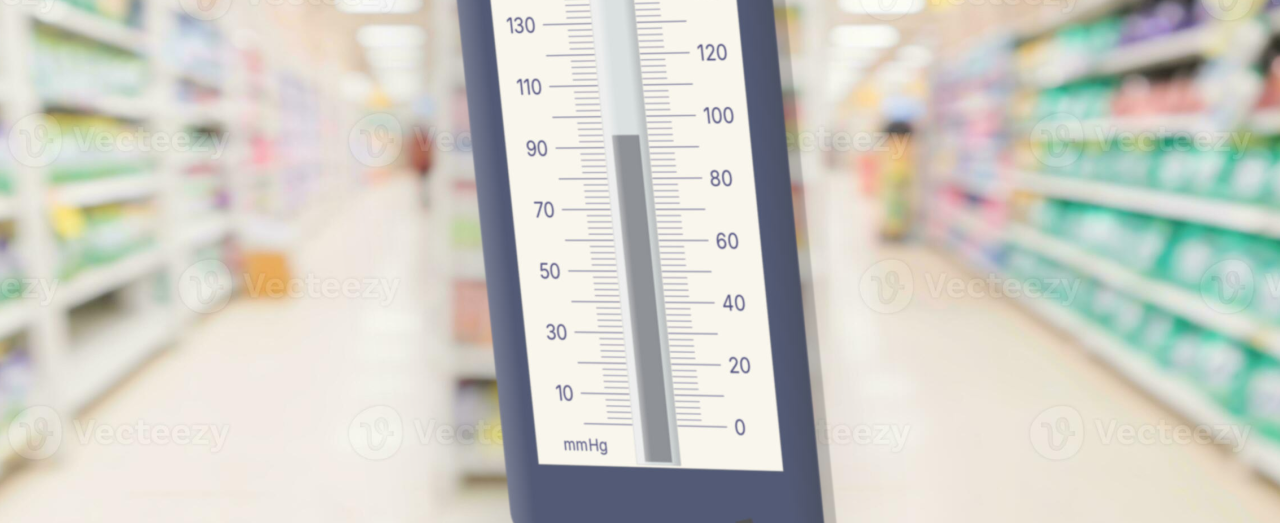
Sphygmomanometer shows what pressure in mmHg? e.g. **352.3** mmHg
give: **94** mmHg
